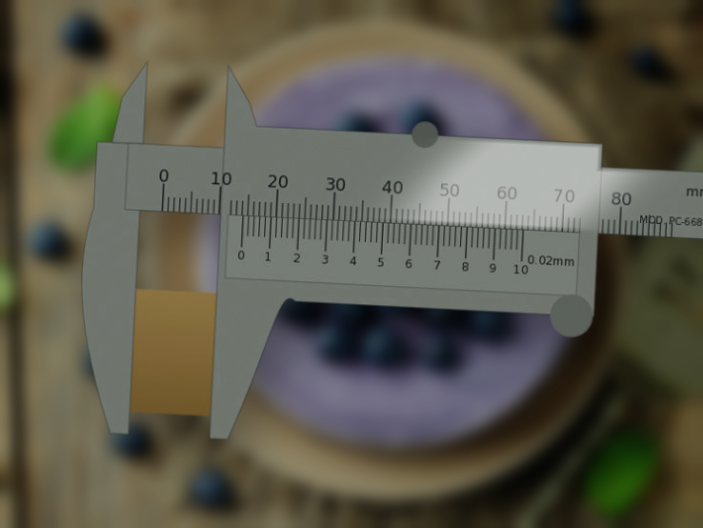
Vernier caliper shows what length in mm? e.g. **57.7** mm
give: **14.2** mm
